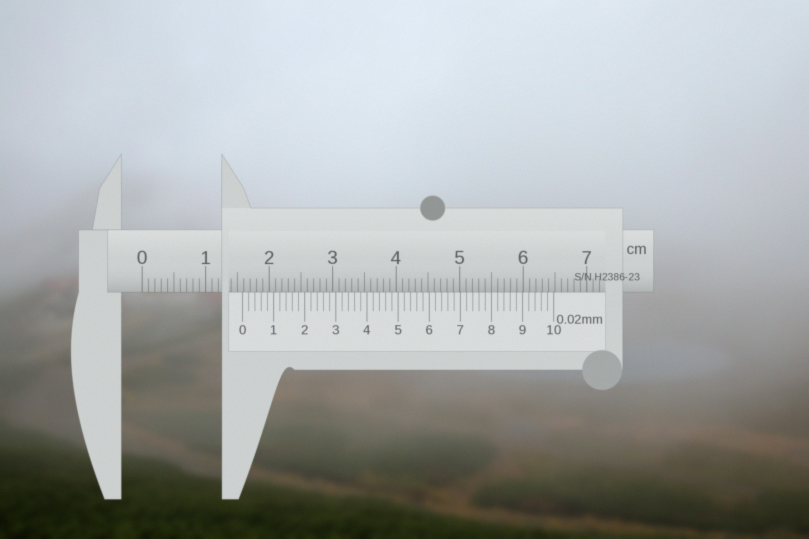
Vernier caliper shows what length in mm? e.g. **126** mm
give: **15.8** mm
